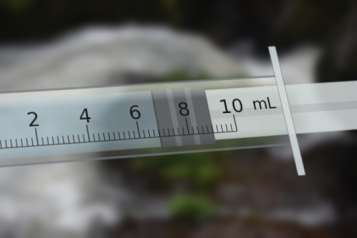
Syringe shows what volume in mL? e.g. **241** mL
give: **6.8** mL
